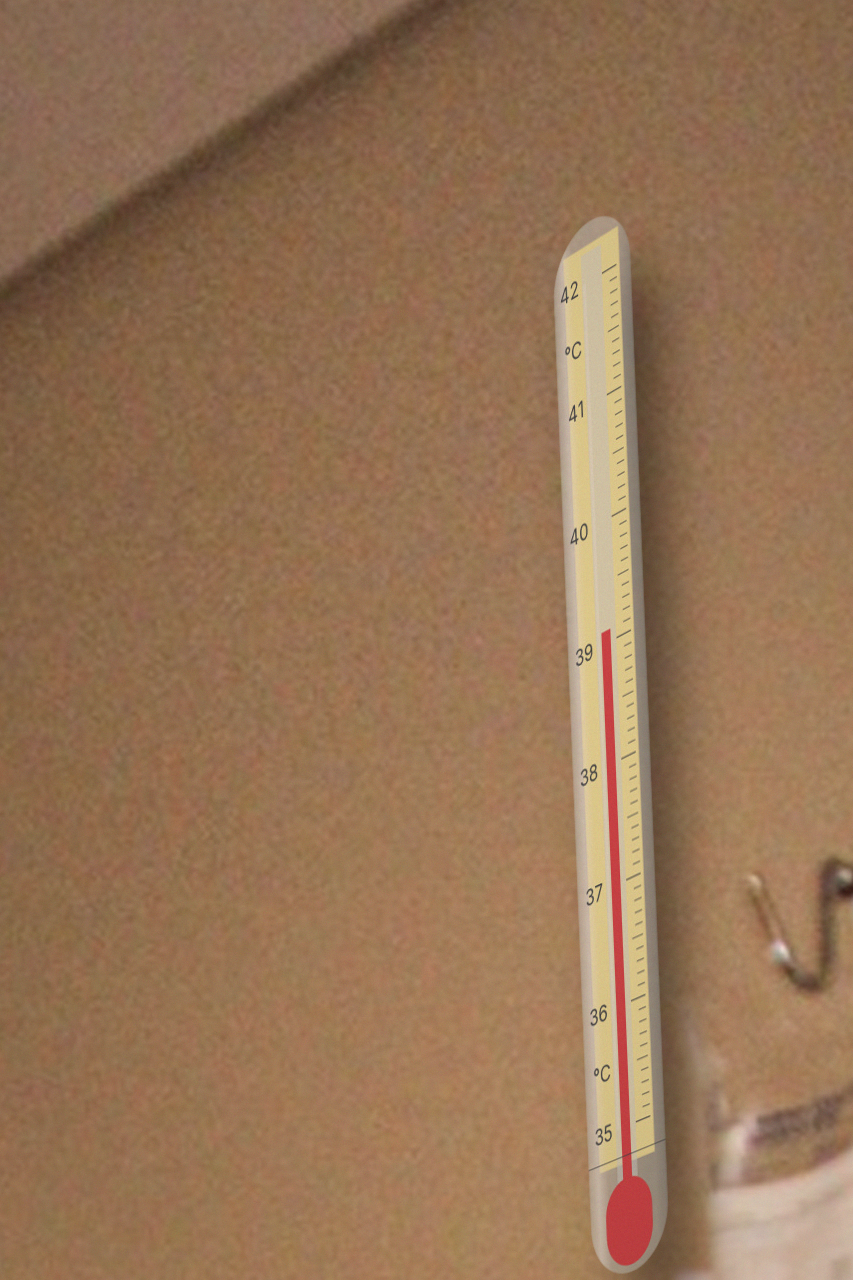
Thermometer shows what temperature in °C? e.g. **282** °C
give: **39.1** °C
